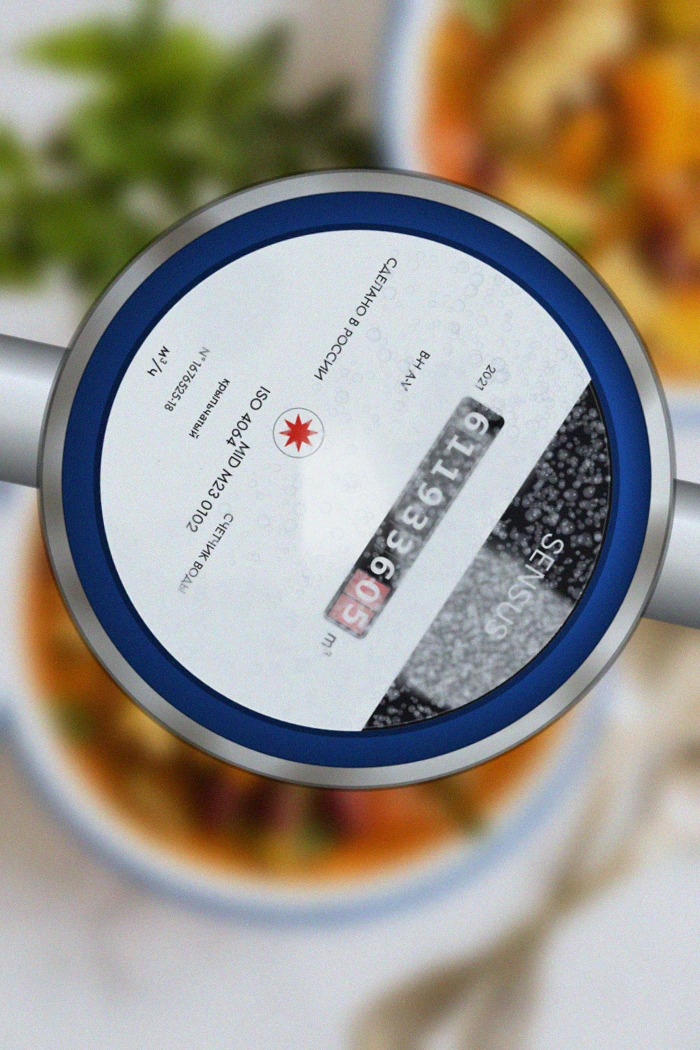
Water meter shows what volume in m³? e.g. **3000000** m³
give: **6119336.05** m³
